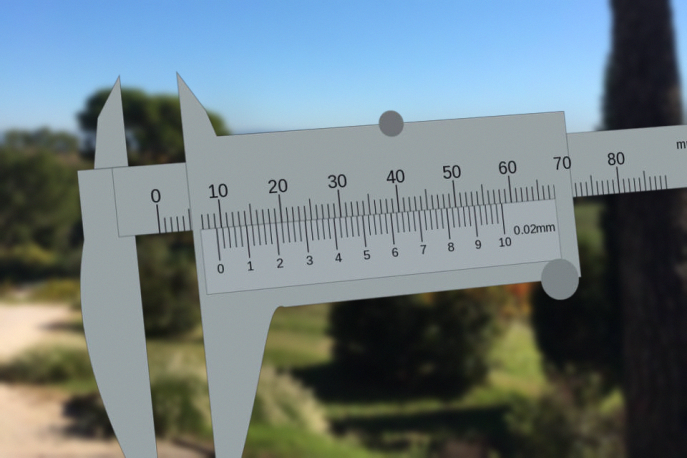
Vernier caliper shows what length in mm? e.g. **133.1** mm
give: **9.2** mm
